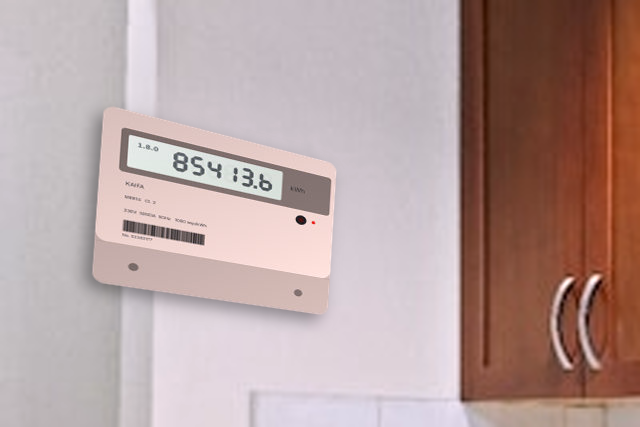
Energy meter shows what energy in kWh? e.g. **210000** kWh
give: **85413.6** kWh
